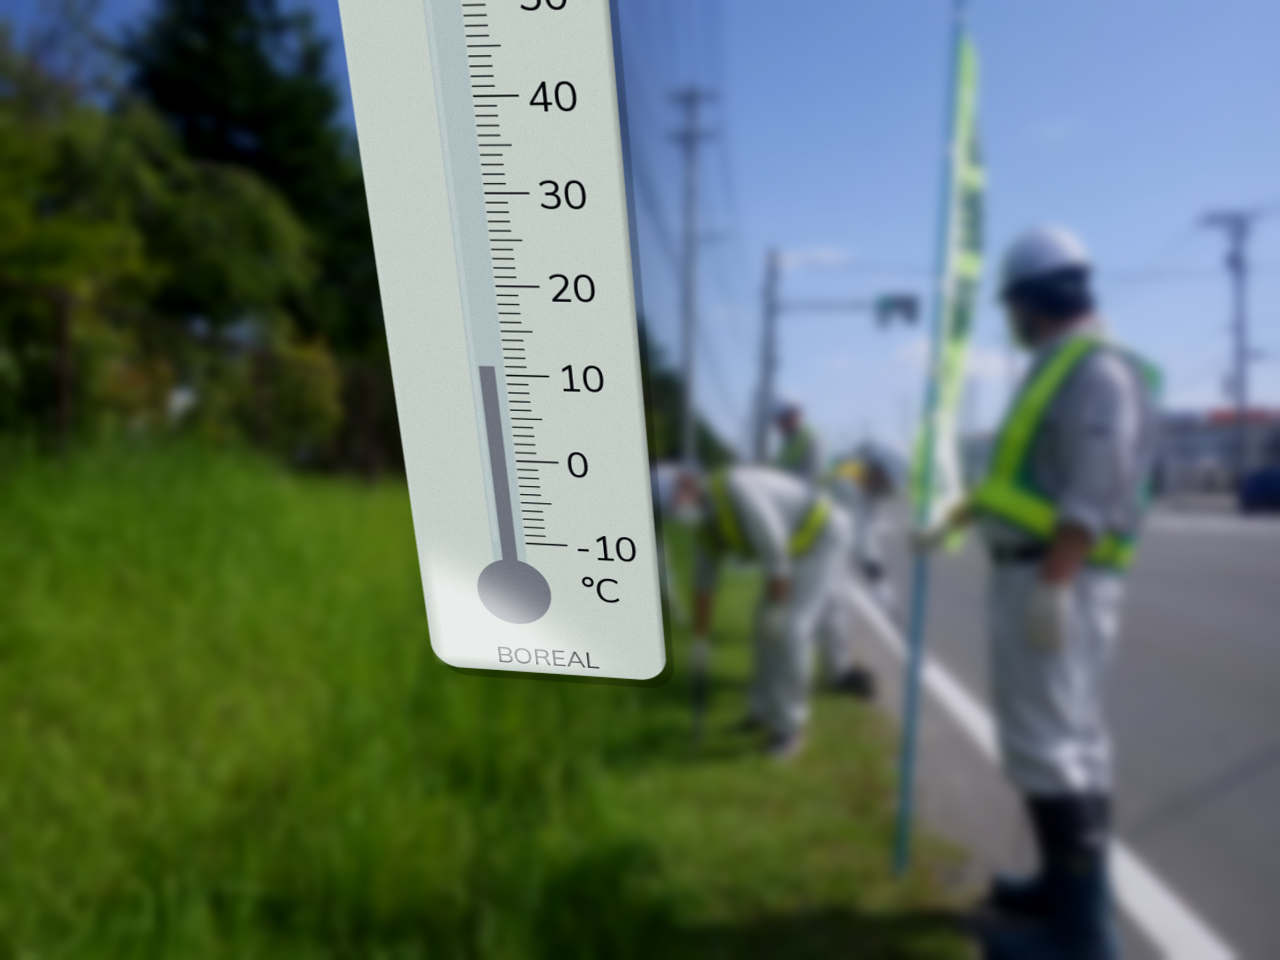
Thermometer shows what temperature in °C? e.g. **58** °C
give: **11** °C
